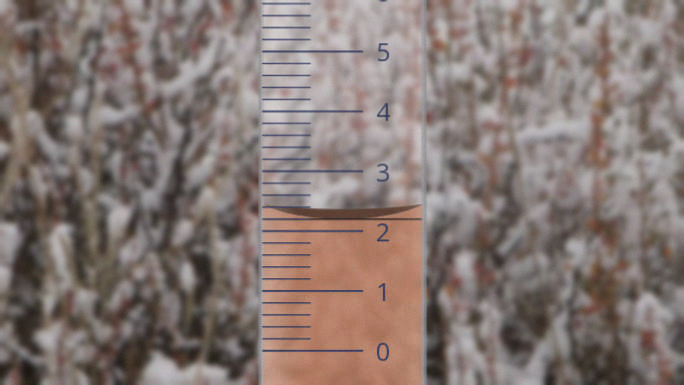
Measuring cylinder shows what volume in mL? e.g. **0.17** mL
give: **2.2** mL
